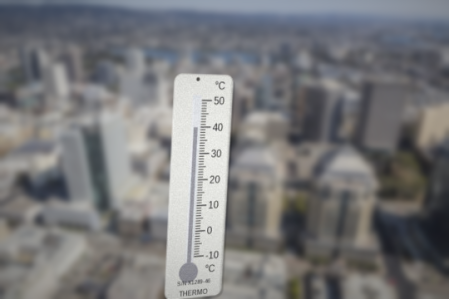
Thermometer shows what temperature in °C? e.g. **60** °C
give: **40** °C
